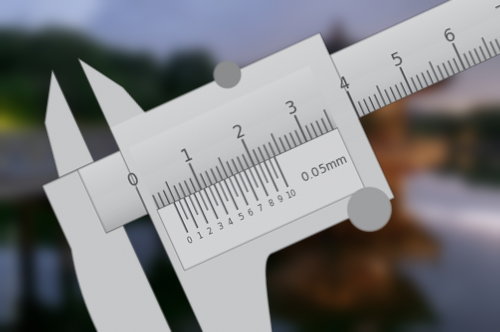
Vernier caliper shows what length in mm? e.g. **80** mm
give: **4.8** mm
